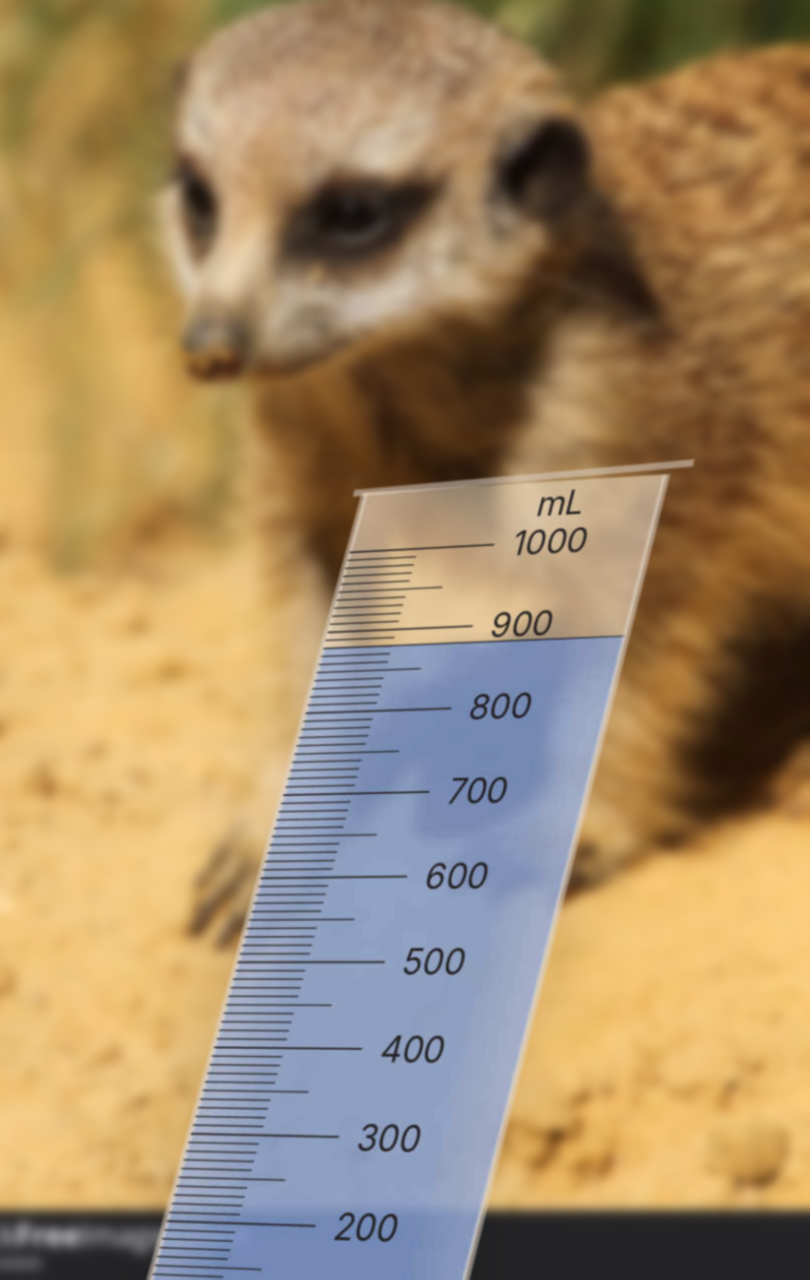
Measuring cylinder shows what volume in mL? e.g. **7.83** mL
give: **880** mL
